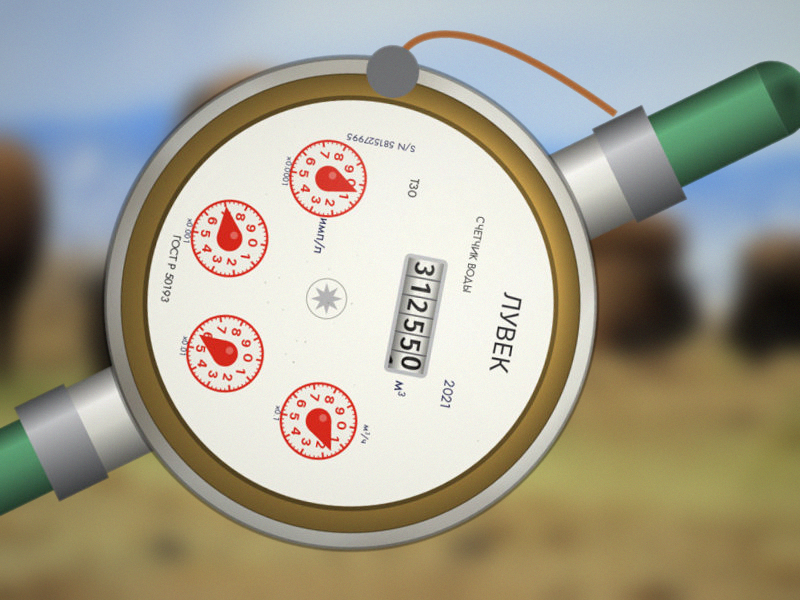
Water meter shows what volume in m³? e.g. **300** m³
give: **312550.1570** m³
